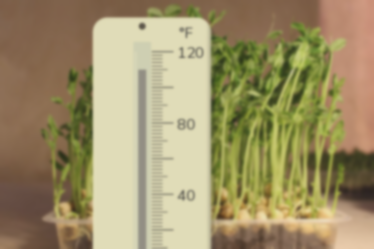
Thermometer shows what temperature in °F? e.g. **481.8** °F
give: **110** °F
